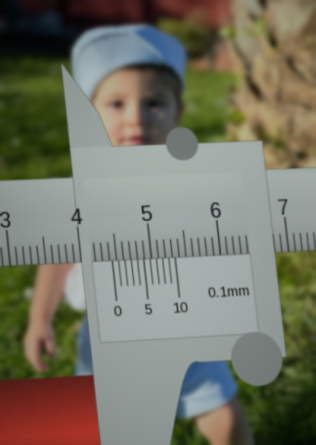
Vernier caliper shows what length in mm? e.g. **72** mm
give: **44.4** mm
